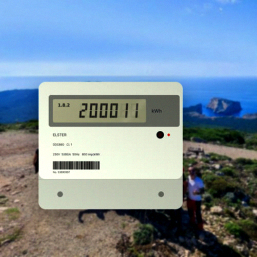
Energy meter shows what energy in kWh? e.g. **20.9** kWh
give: **200011** kWh
